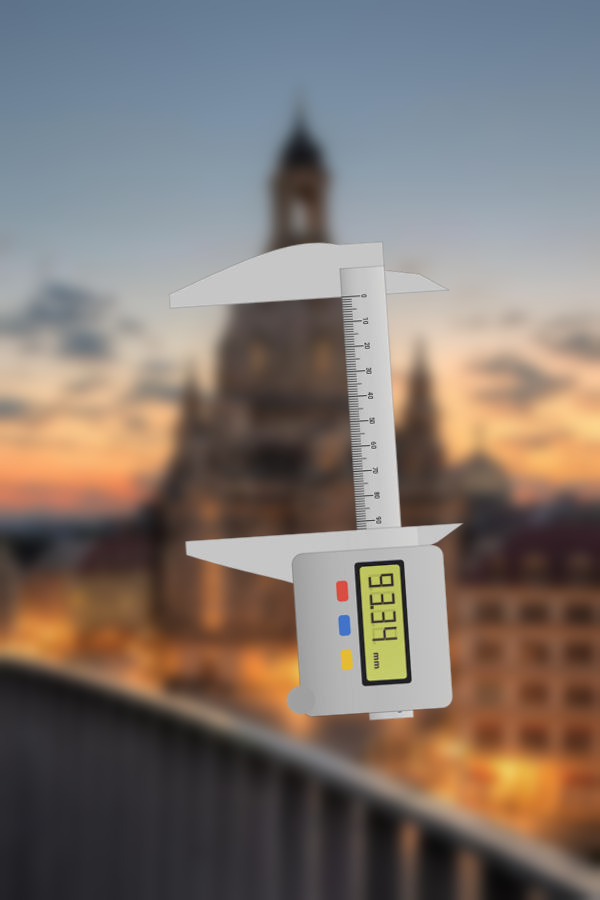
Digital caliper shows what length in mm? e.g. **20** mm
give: **93.34** mm
